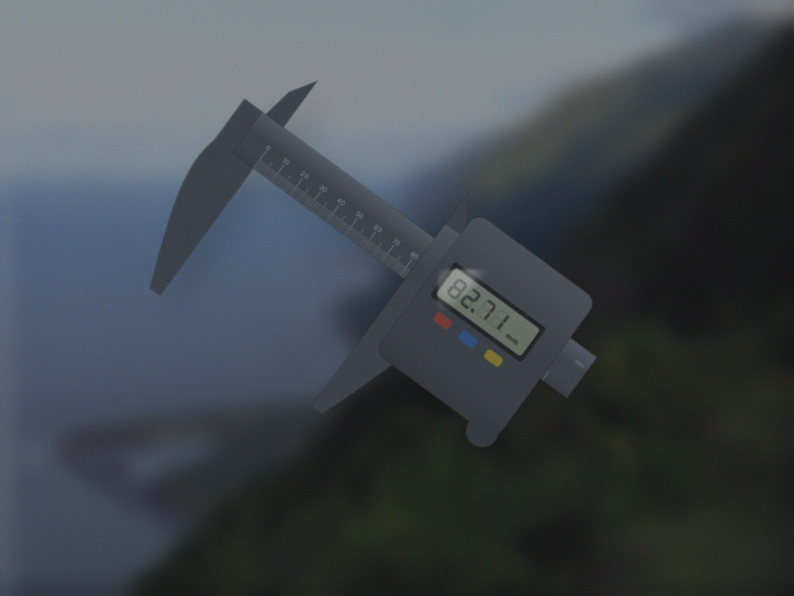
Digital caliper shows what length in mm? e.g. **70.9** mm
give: **82.71** mm
